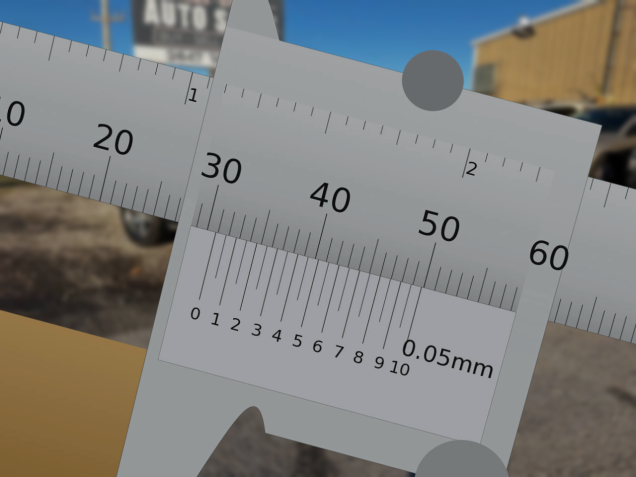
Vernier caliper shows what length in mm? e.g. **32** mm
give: **30.8** mm
